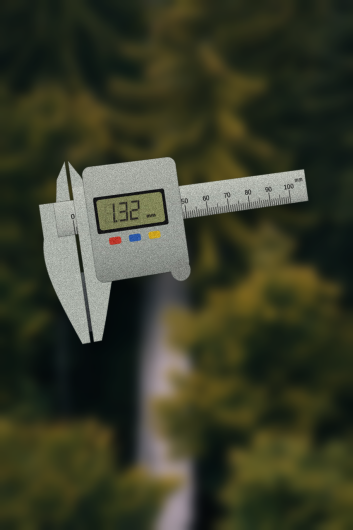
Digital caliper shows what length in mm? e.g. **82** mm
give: **1.32** mm
